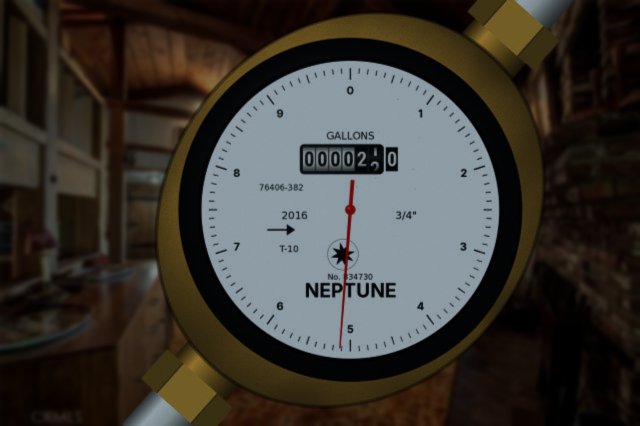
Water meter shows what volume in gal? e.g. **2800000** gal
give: **215.1** gal
